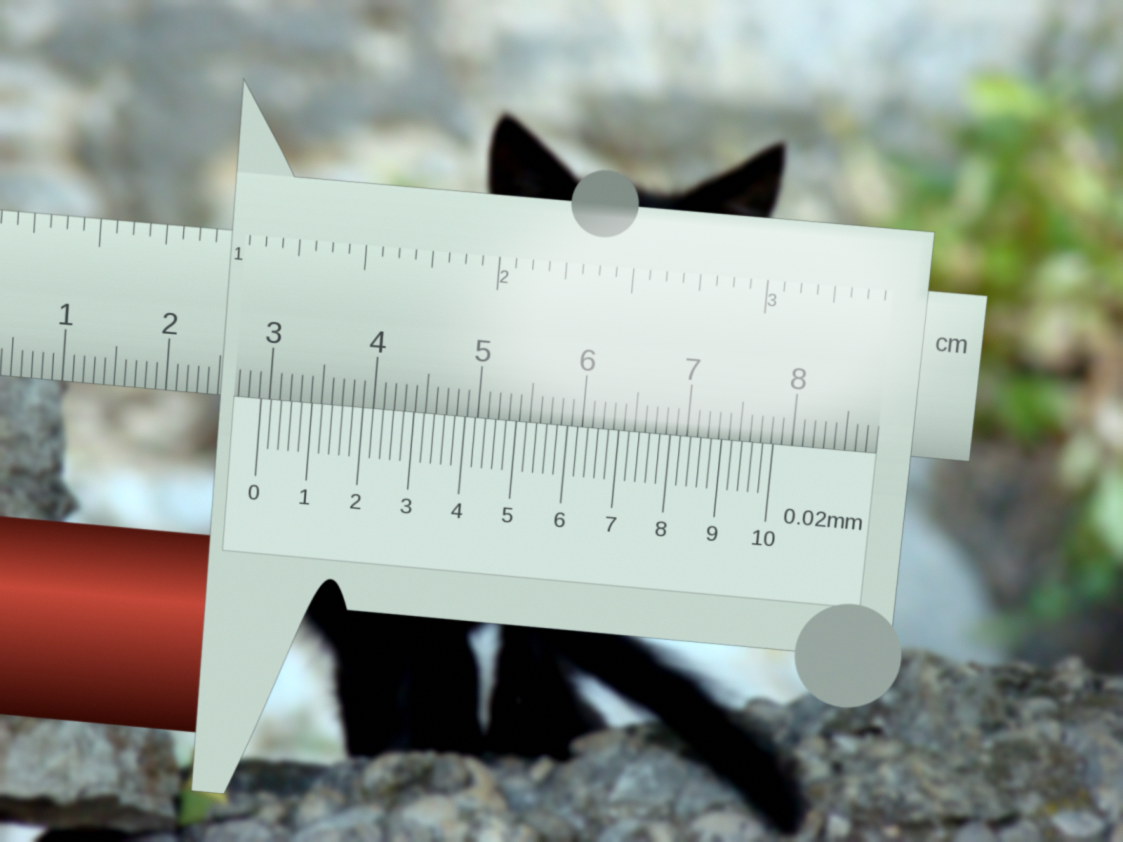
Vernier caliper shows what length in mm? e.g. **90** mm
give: **29.2** mm
